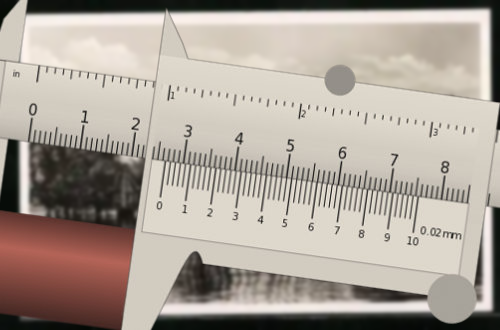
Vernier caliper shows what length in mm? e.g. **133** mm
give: **26.5** mm
